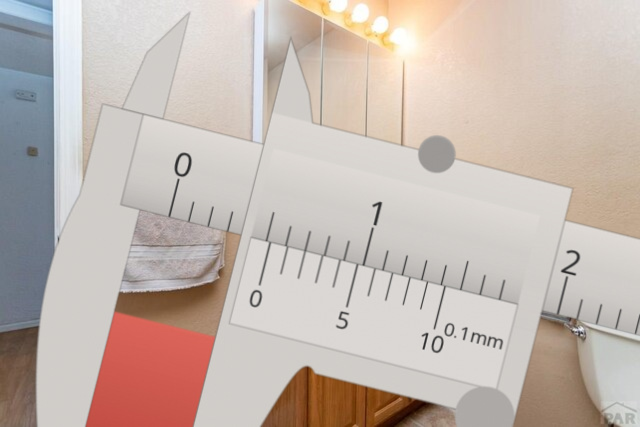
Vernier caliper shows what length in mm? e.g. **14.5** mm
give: **5.2** mm
